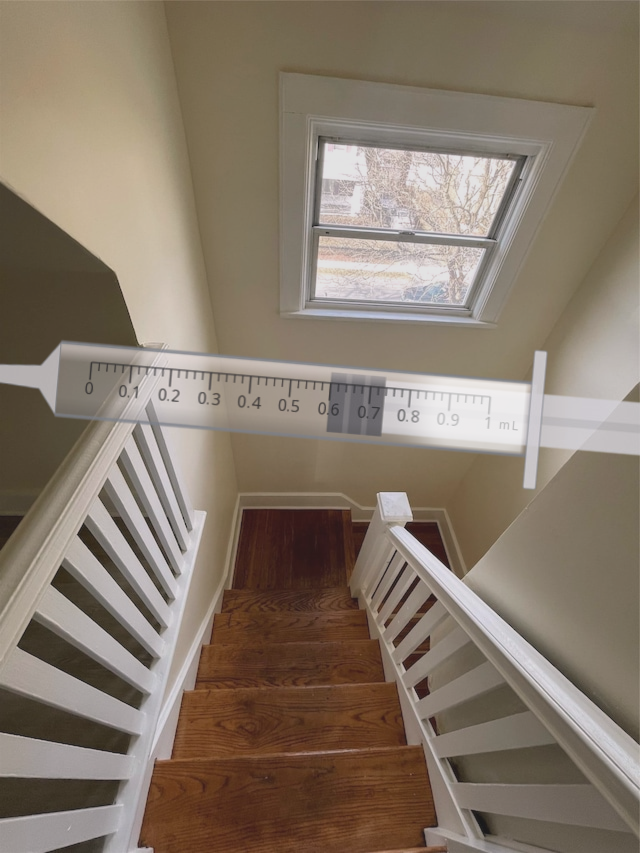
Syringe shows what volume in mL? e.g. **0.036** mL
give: **0.6** mL
